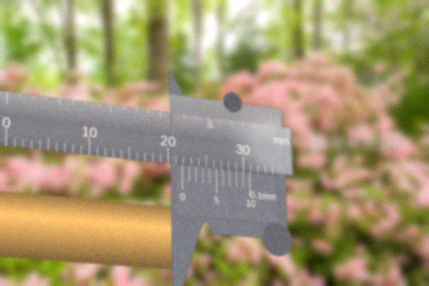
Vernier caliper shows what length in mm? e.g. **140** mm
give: **21.8** mm
